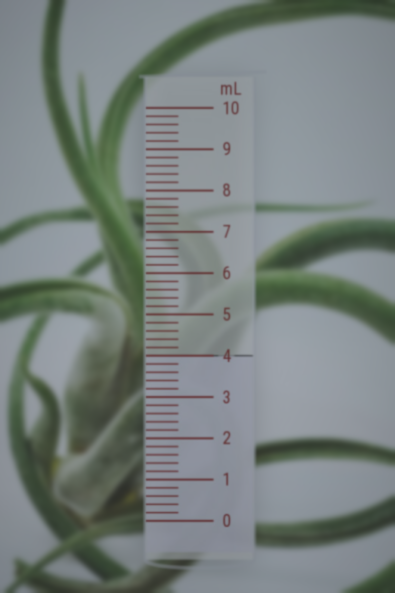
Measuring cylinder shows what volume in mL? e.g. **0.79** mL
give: **4** mL
